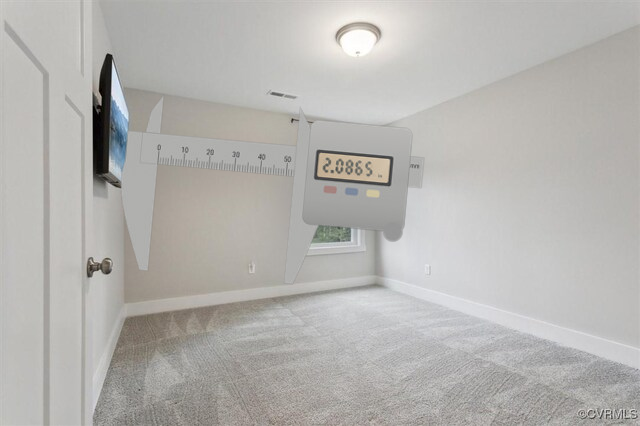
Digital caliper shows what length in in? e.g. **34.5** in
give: **2.0865** in
